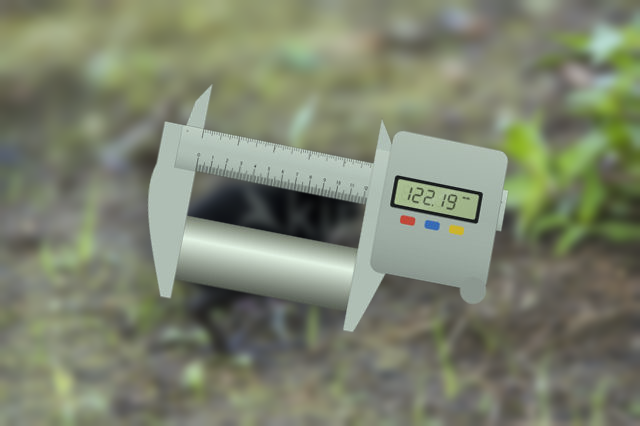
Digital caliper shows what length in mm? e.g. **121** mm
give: **122.19** mm
